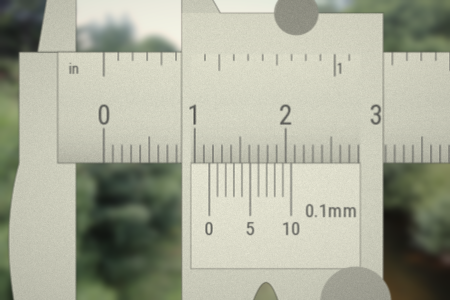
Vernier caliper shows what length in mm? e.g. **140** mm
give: **11.6** mm
